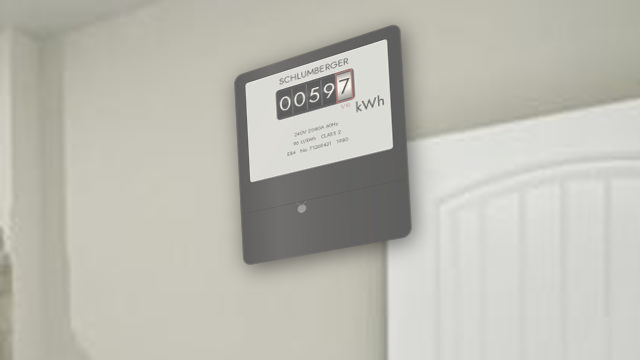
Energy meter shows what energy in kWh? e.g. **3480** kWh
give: **59.7** kWh
